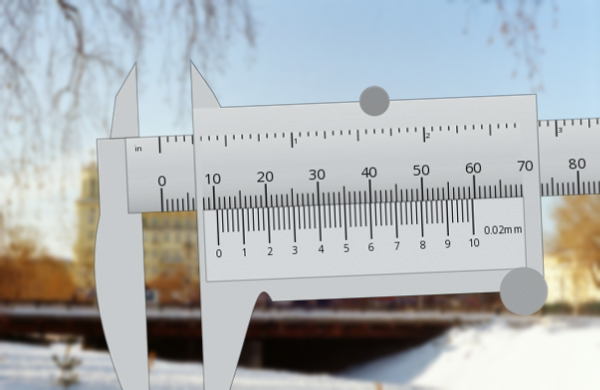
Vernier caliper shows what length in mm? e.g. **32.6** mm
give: **10.5** mm
